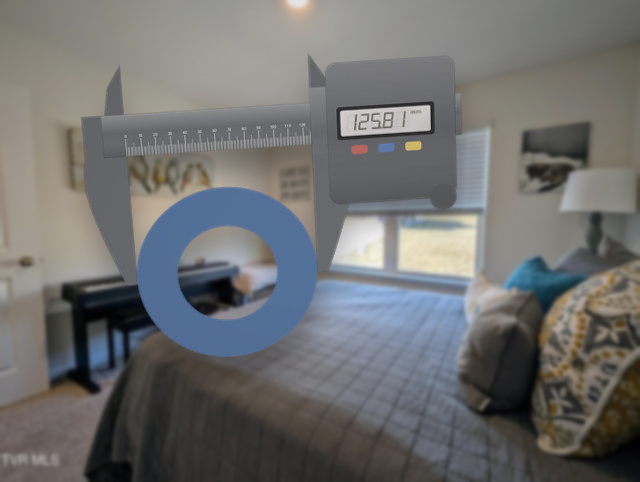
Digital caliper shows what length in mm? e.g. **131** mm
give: **125.81** mm
